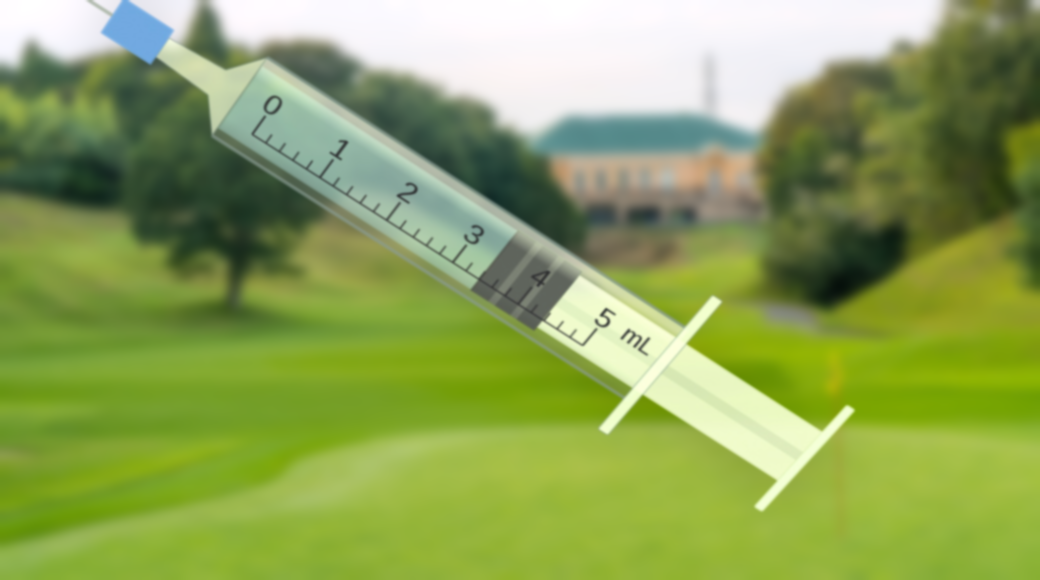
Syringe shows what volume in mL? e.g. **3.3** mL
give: **3.4** mL
